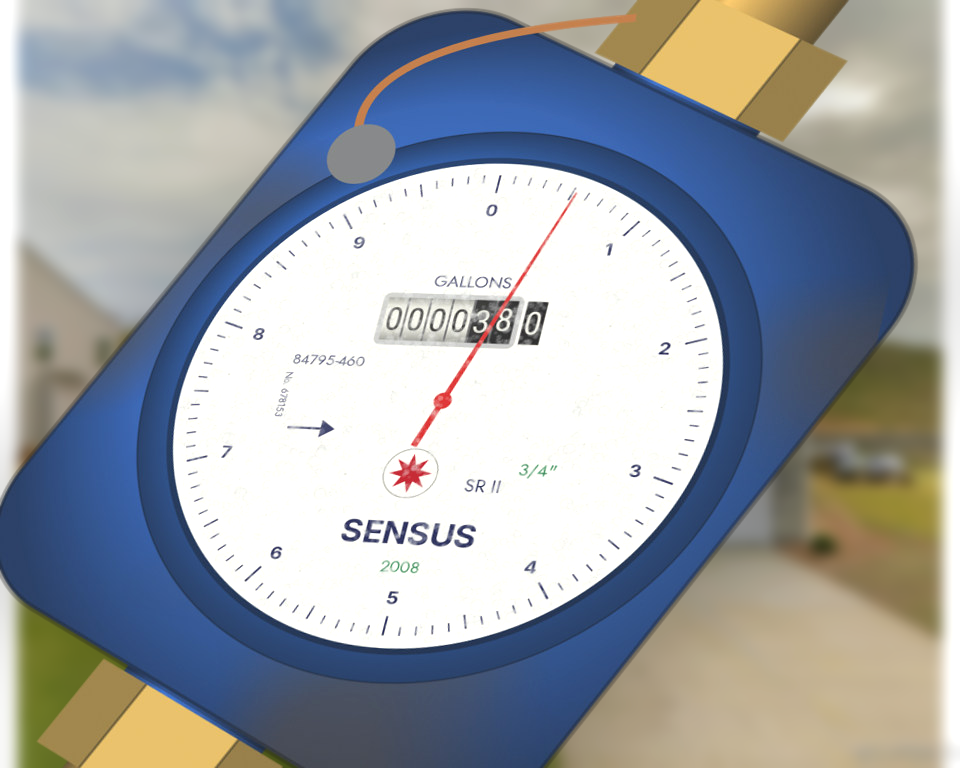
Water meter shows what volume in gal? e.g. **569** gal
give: **380.5** gal
